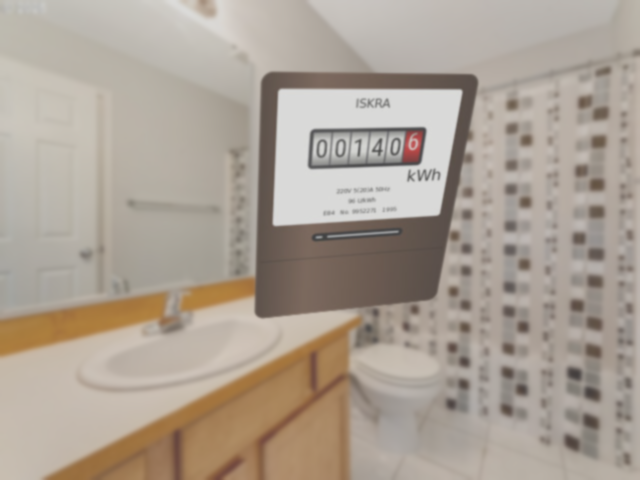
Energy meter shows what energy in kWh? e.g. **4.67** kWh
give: **140.6** kWh
